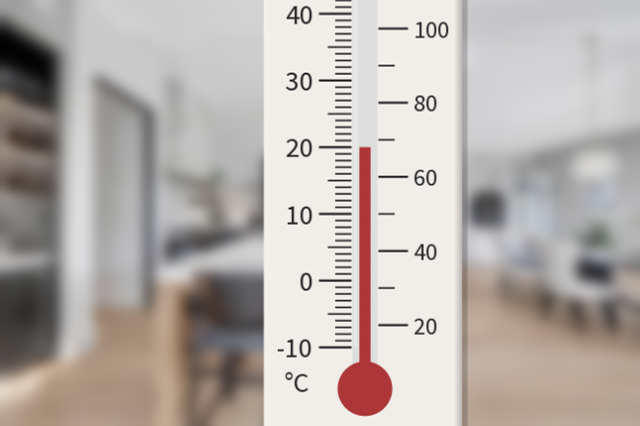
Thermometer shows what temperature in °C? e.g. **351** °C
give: **20** °C
